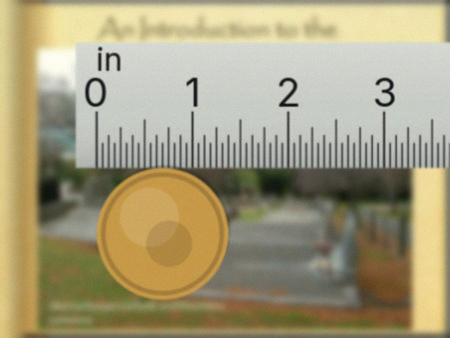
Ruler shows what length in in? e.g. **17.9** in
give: **1.375** in
